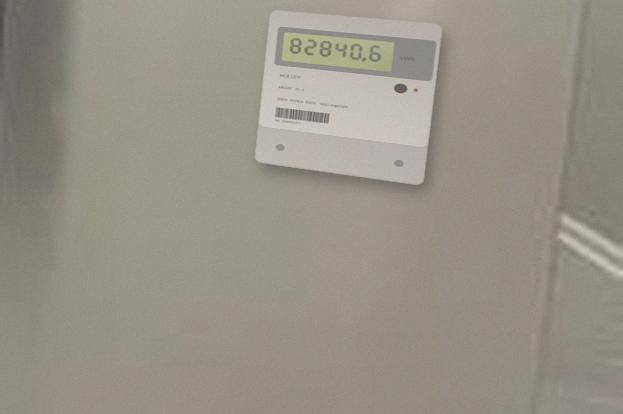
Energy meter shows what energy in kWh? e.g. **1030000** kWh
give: **82840.6** kWh
